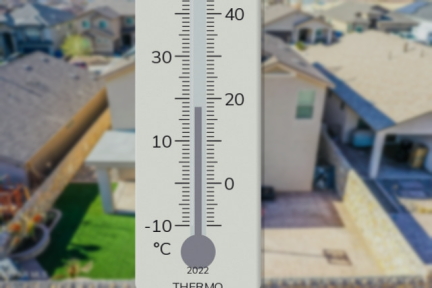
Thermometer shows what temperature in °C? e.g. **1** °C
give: **18** °C
